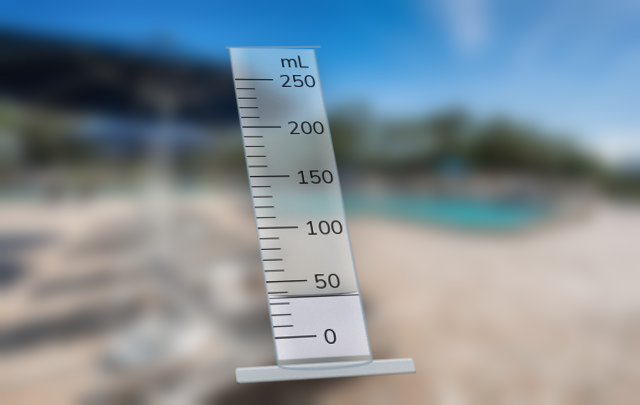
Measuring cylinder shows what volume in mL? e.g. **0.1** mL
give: **35** mL
